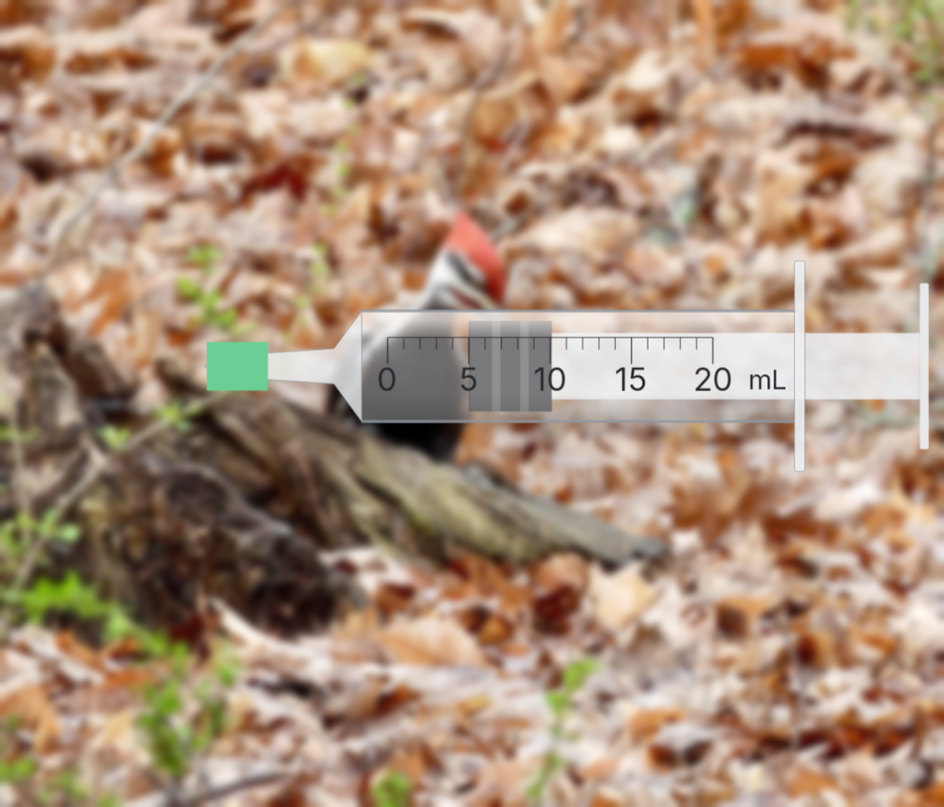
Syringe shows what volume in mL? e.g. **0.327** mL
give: **5** mL
